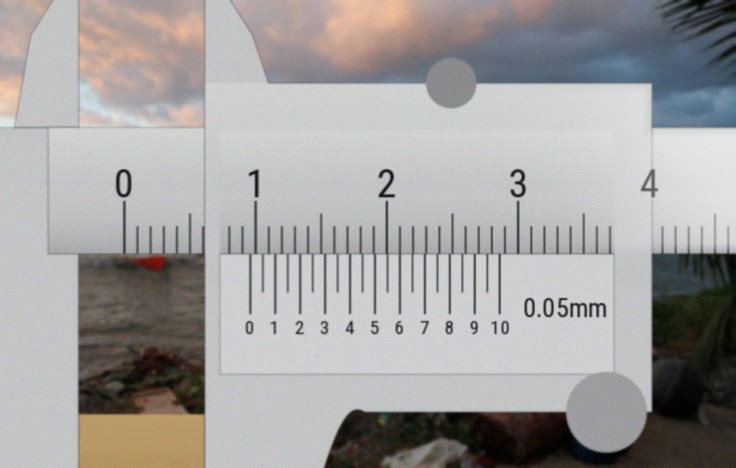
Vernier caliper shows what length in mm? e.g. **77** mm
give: **9.6** mm
